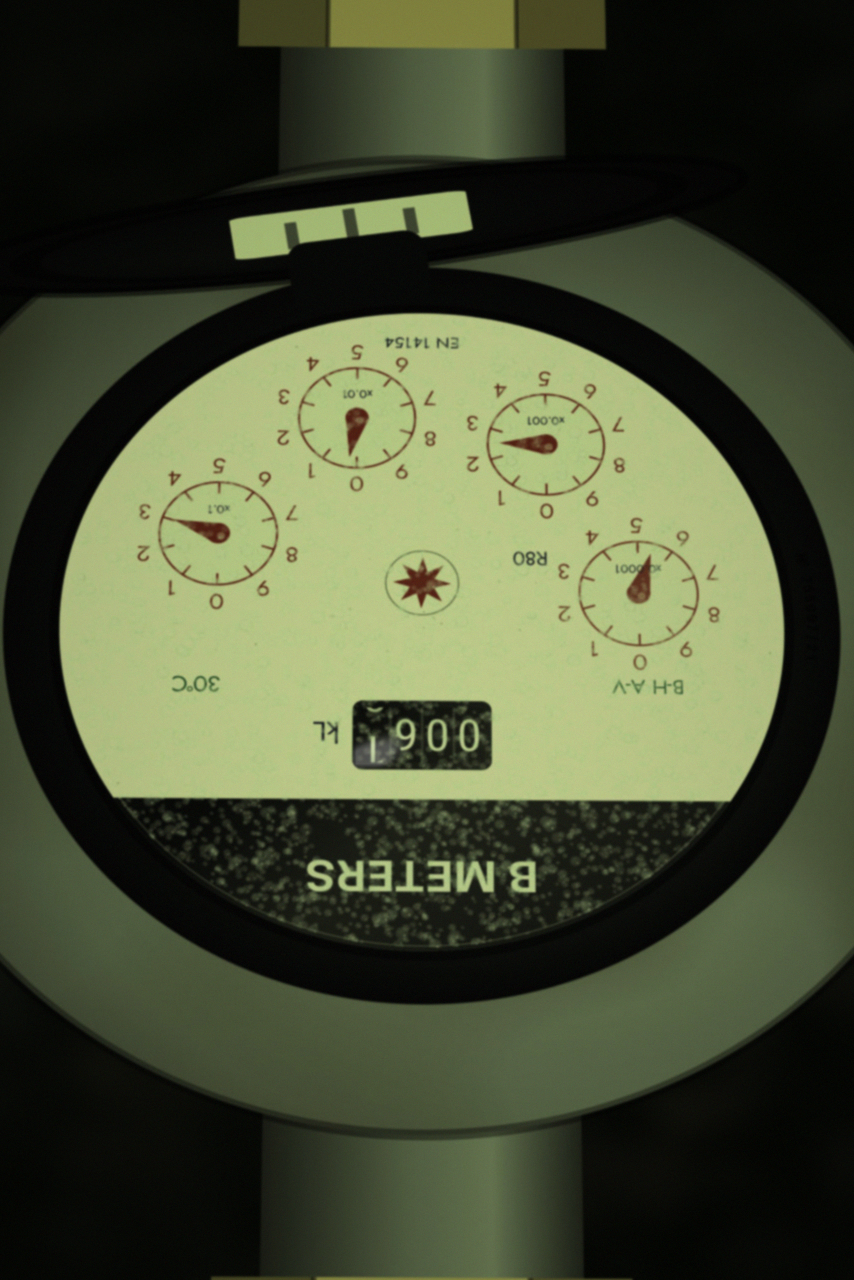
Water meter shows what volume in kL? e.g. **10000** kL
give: **61.3025** kL
